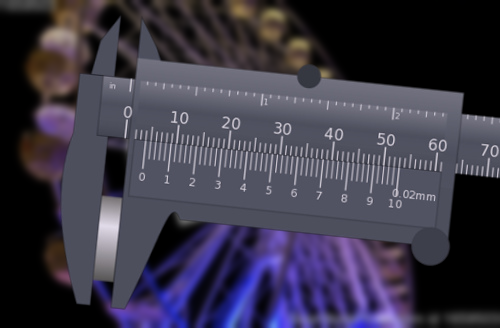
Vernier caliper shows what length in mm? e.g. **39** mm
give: **4.0** mm
